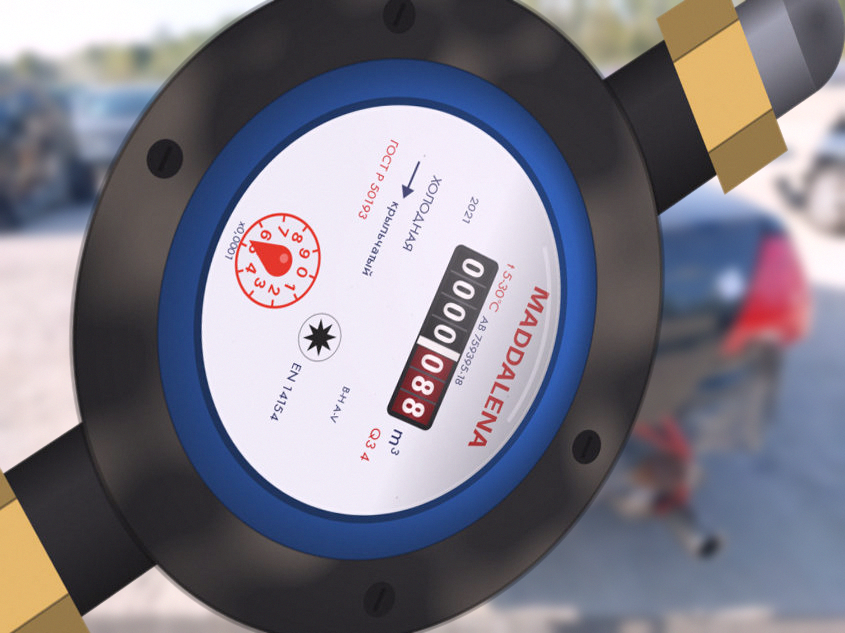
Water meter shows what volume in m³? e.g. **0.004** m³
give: **0.0885** m³
